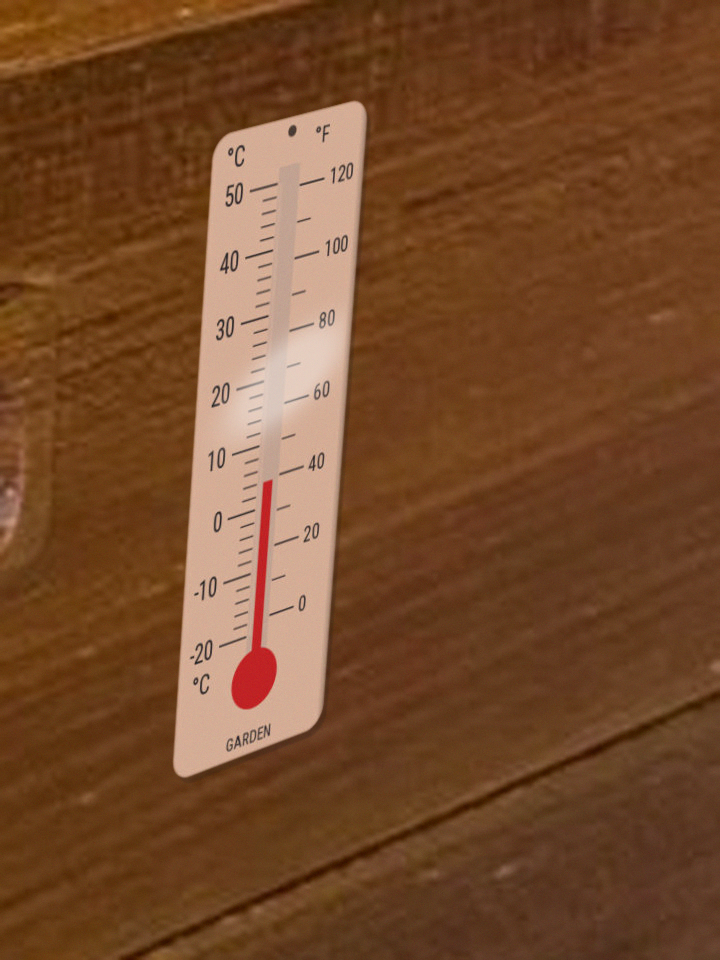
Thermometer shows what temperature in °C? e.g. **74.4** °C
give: **4** °C
